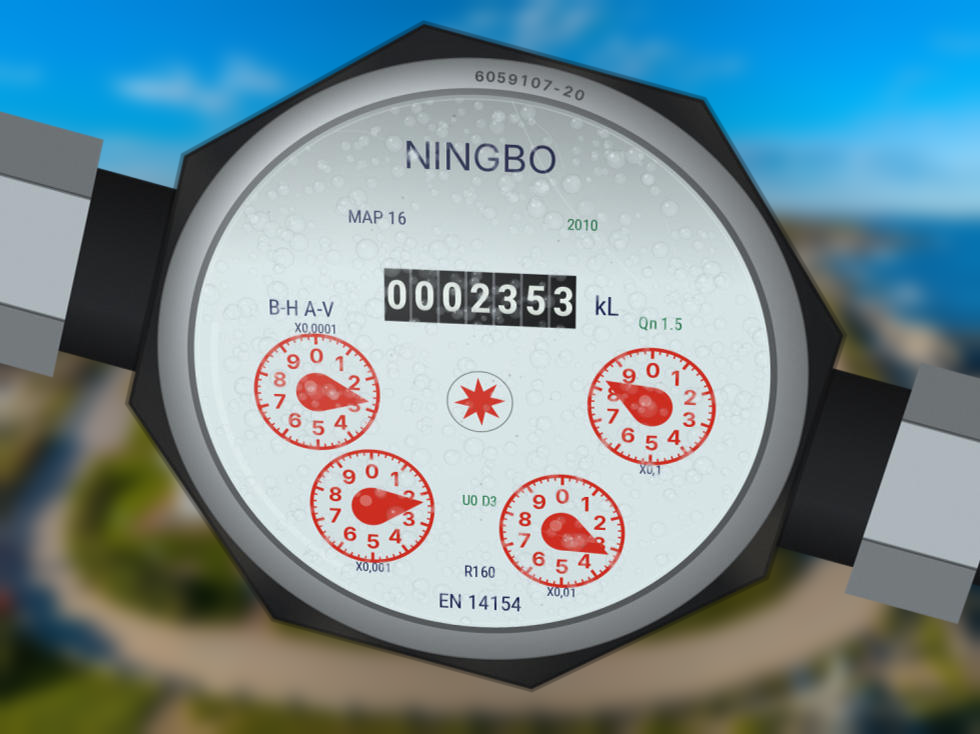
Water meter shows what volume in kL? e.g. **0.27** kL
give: **2353.8322** kL
